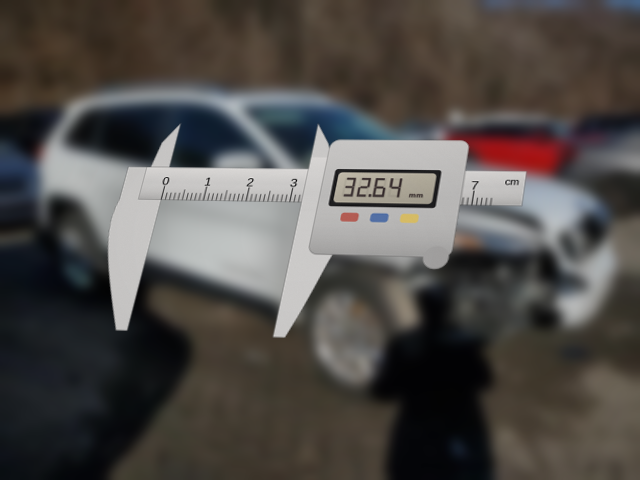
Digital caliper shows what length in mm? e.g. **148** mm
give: **32.64** mm
